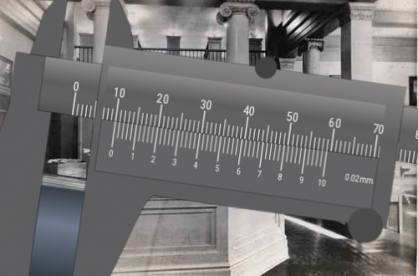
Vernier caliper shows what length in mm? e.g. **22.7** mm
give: **10.0** mm
